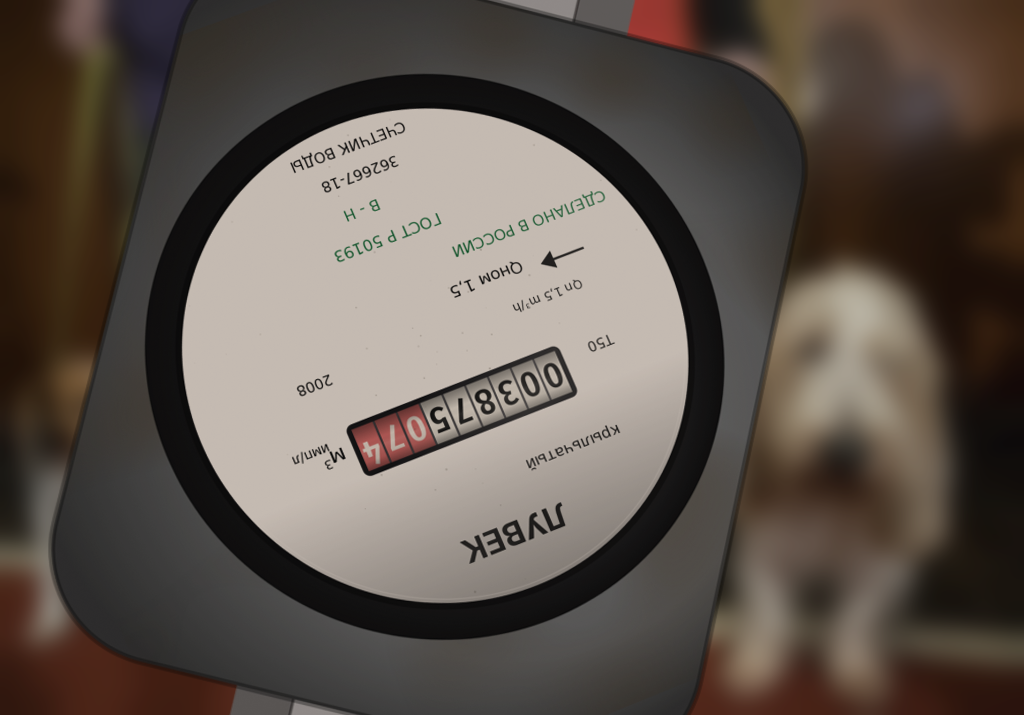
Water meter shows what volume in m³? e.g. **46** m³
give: **3875.074** m³
